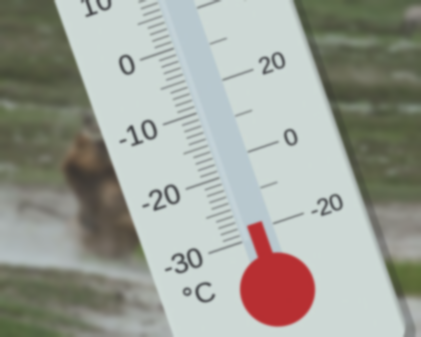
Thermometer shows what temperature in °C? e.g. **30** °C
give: **-28** °C
